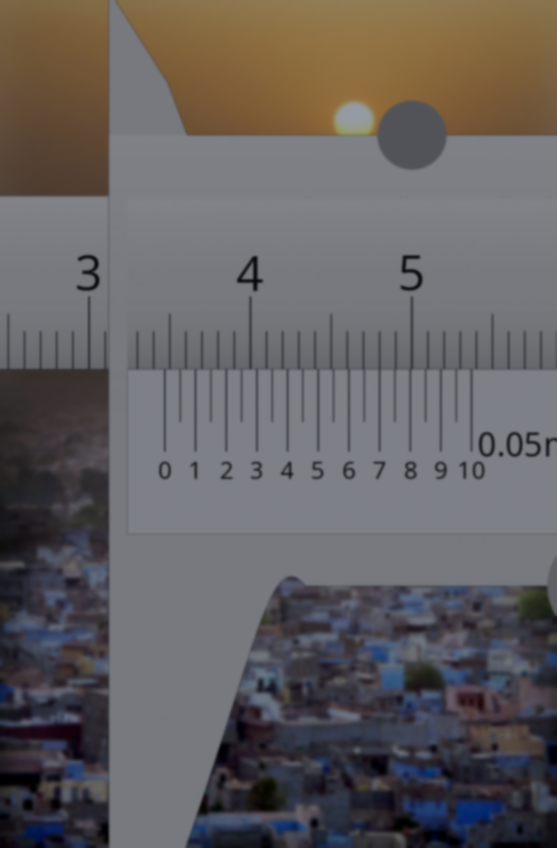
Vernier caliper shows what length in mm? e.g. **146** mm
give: **34.7** mm
